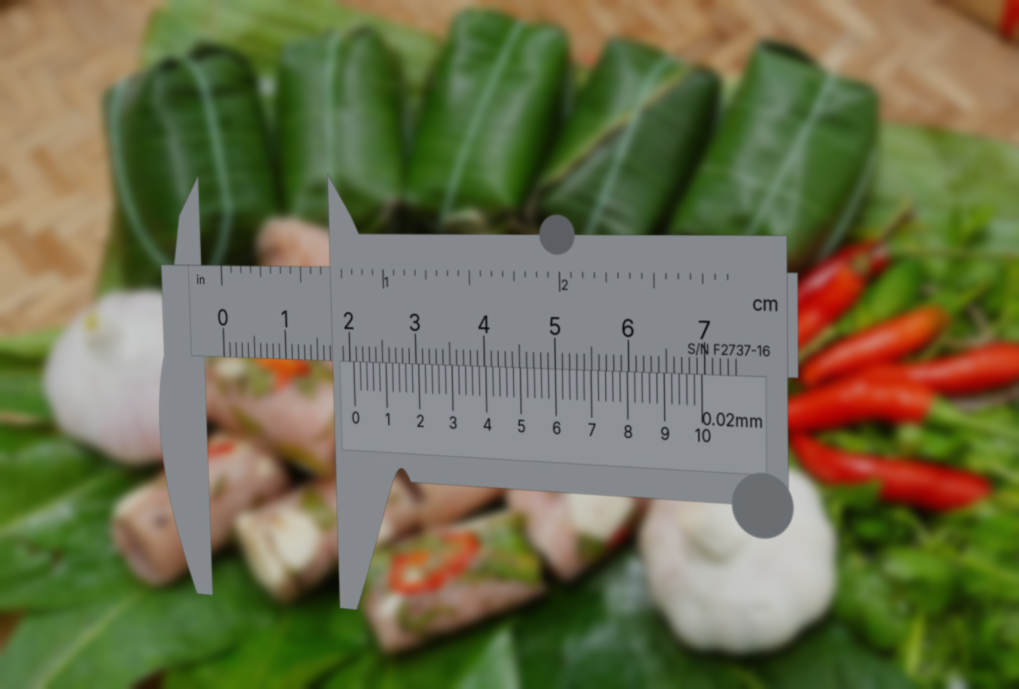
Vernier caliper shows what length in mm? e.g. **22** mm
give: **20.6** mm
